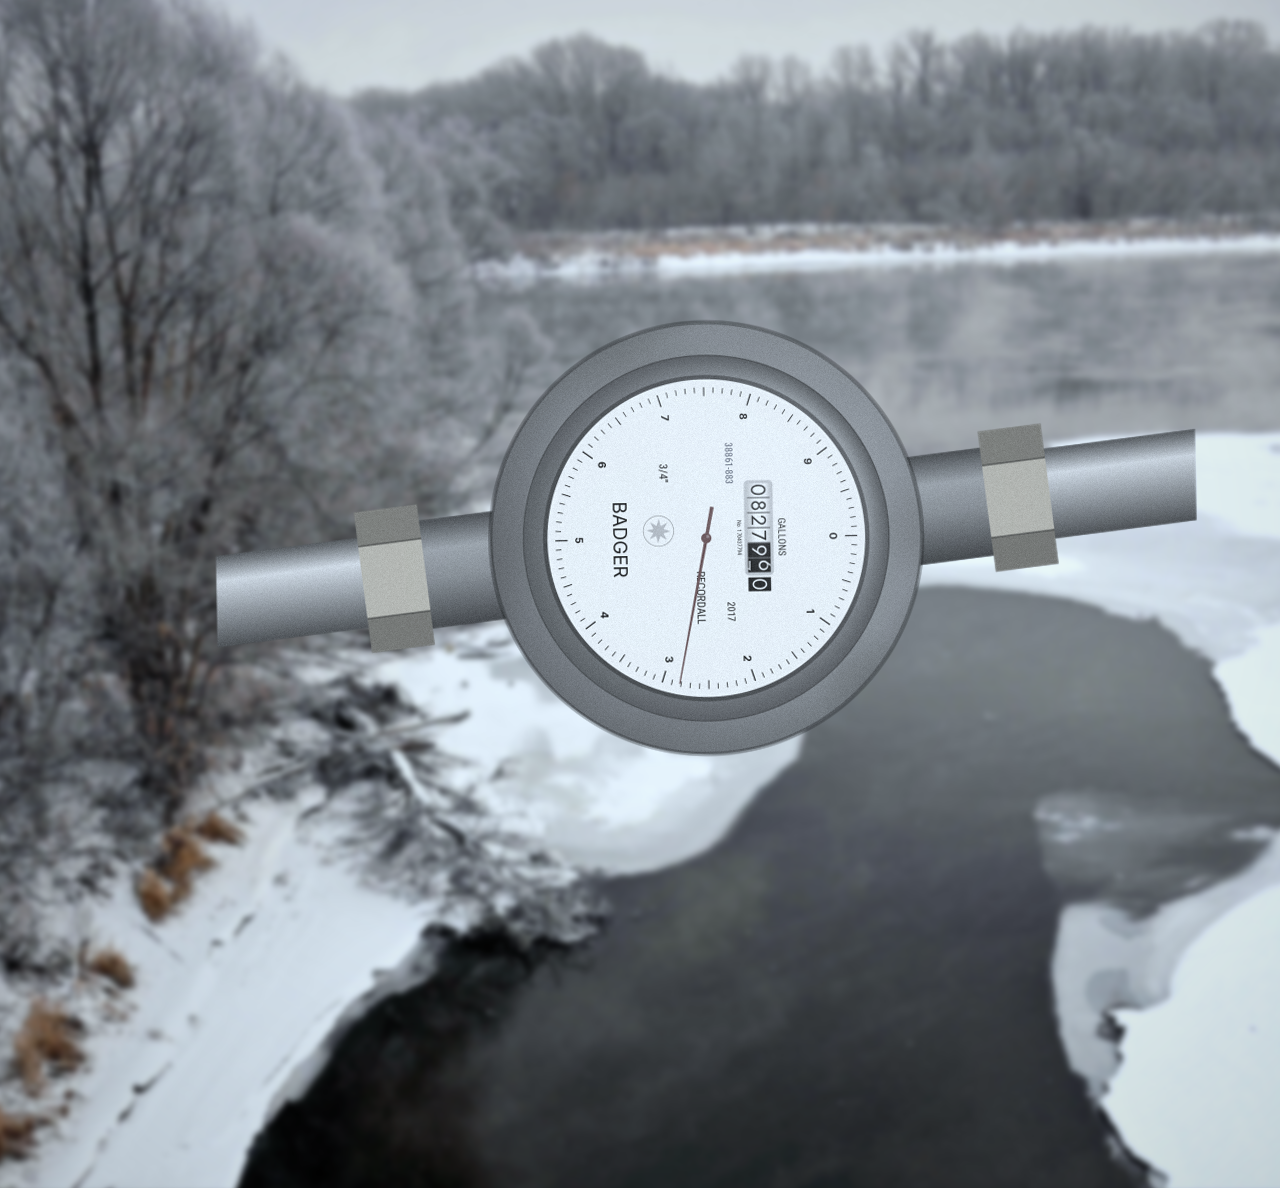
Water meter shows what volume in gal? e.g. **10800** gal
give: **827962.8** gal
